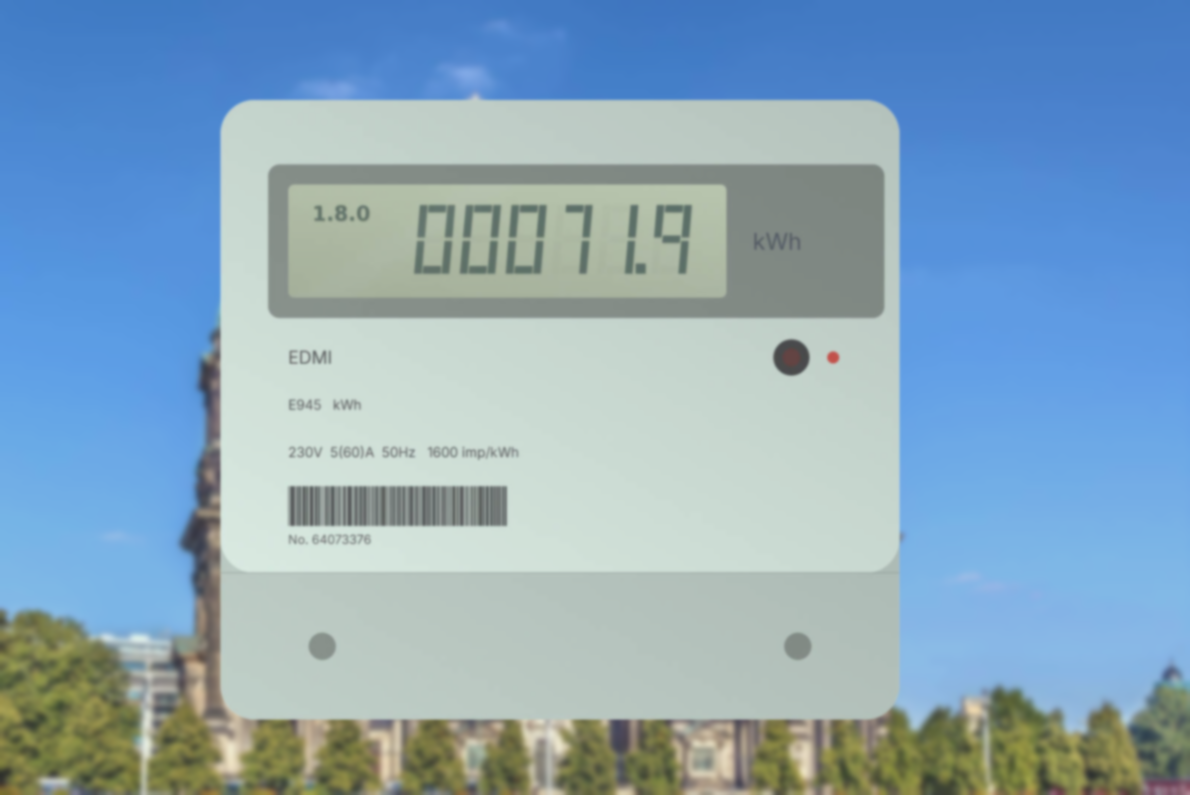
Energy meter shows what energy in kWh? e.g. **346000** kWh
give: **71.9** kWh
